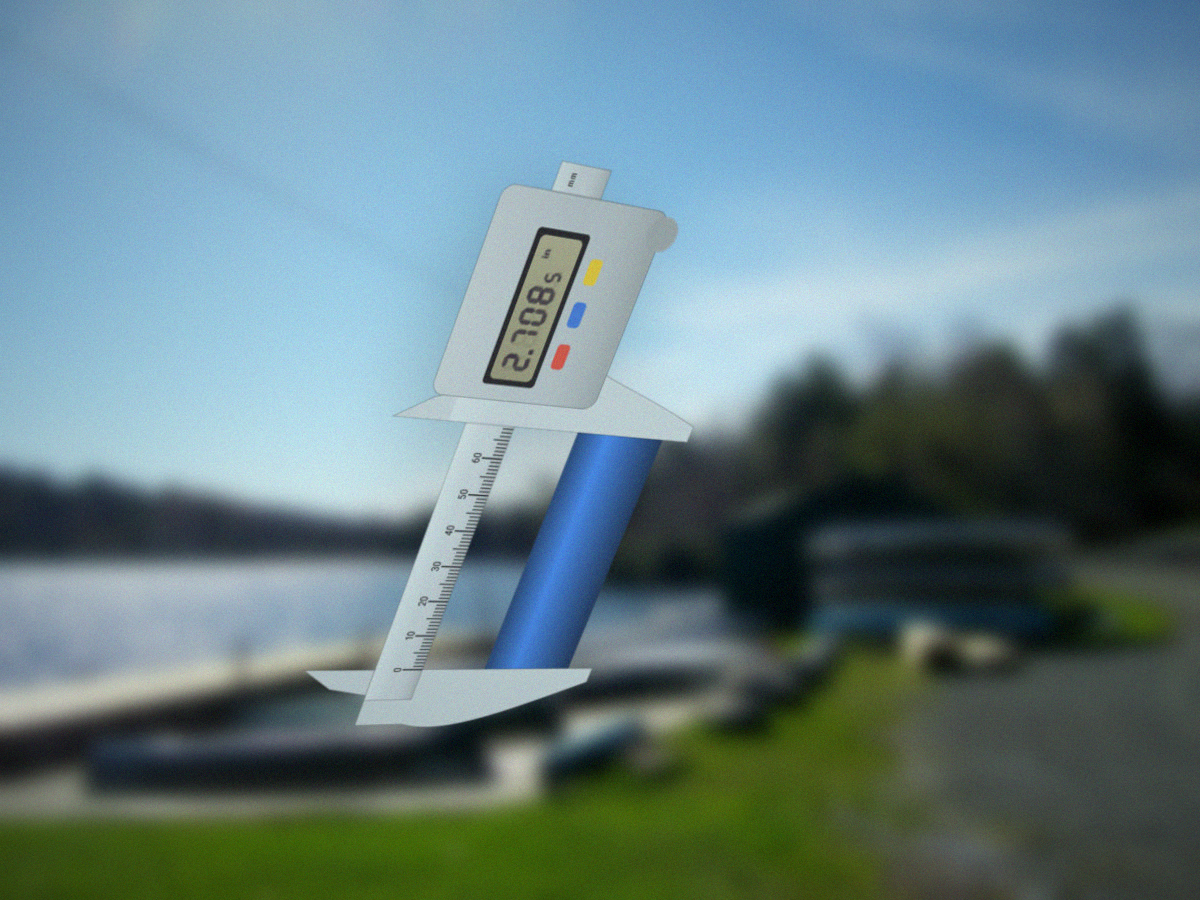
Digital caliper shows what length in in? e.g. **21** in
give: **2.7085** in
